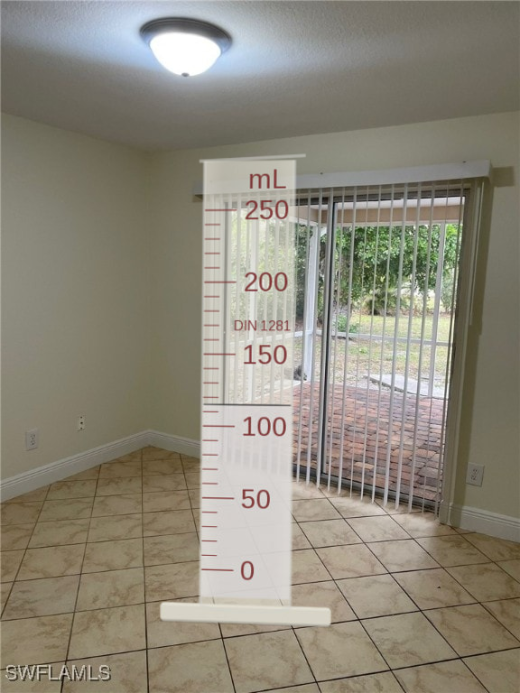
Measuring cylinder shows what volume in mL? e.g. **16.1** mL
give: **115** mL
